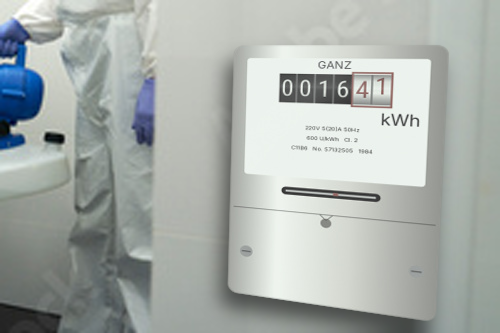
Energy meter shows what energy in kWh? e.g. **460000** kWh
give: **16.41** kWh
